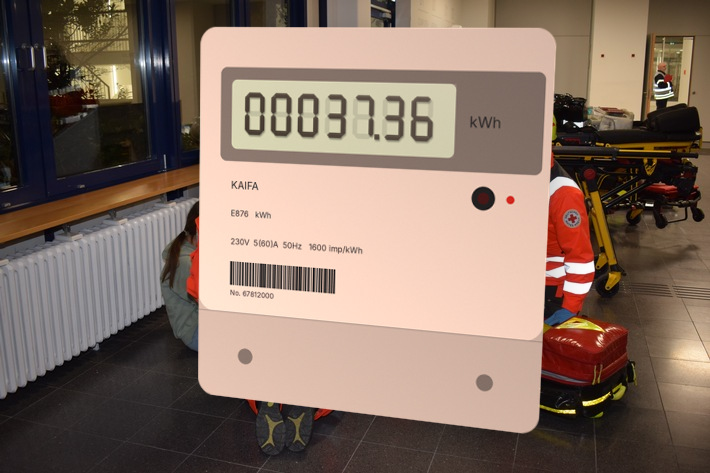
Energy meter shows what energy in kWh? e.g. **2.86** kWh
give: **37.36** kWh
